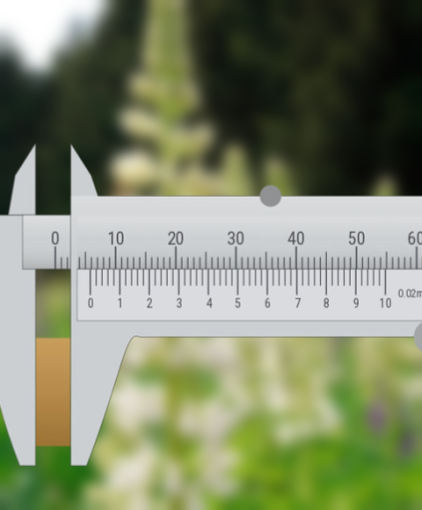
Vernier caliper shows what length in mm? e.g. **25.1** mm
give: **5.8** mm
